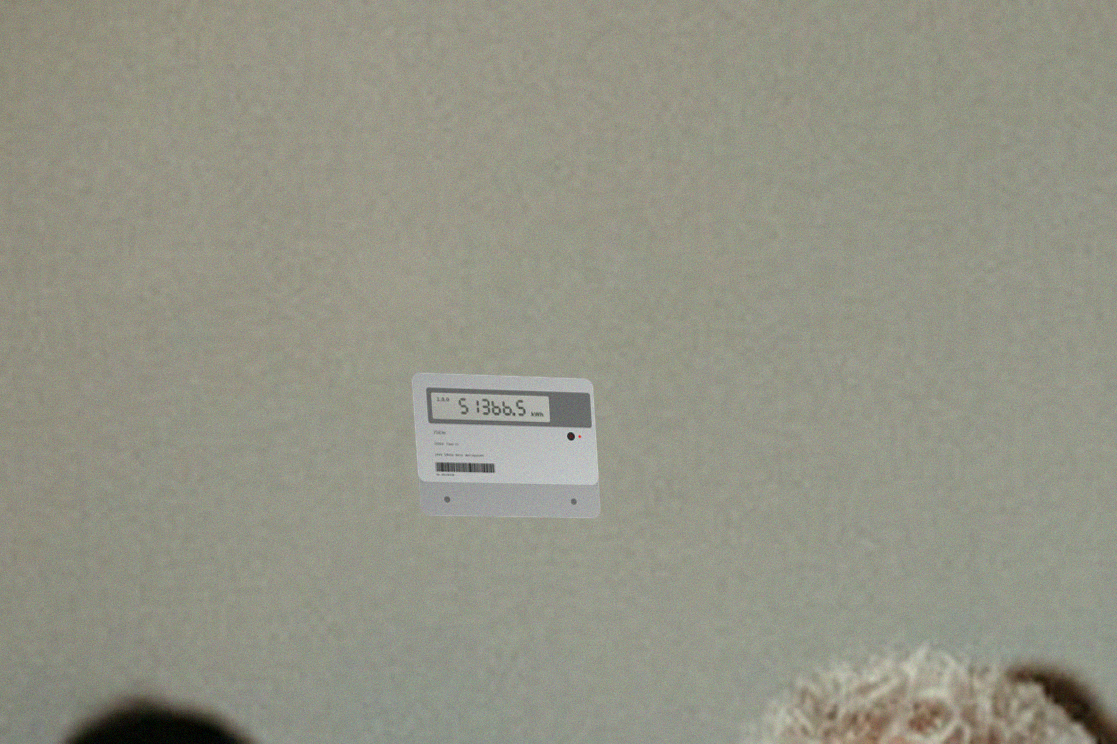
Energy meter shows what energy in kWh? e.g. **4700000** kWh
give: **51366.5** kWh
